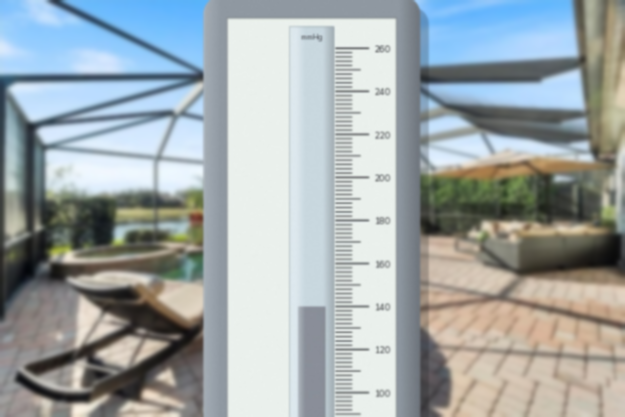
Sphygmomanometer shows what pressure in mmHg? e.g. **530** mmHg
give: **140** mmHg
